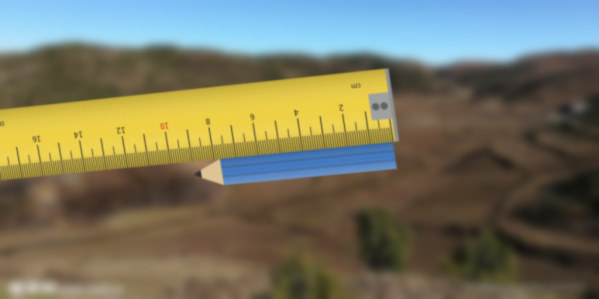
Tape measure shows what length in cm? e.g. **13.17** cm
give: **9** cm
